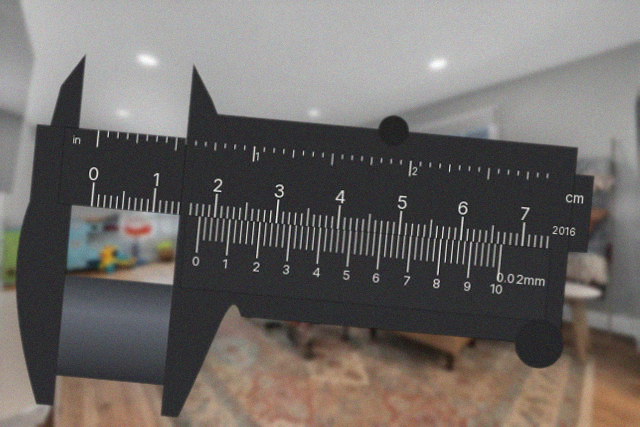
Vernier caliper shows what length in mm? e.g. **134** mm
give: **17.6** mm
